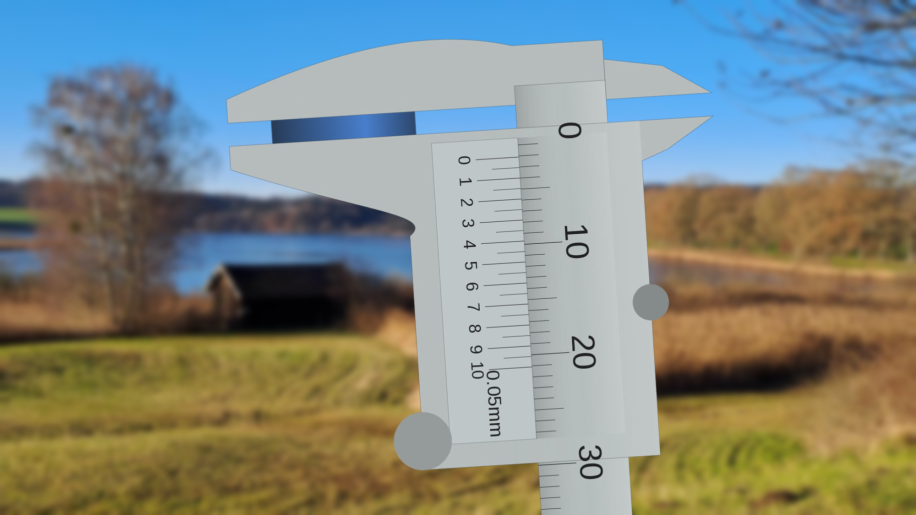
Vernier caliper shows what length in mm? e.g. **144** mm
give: **2.1** mm
